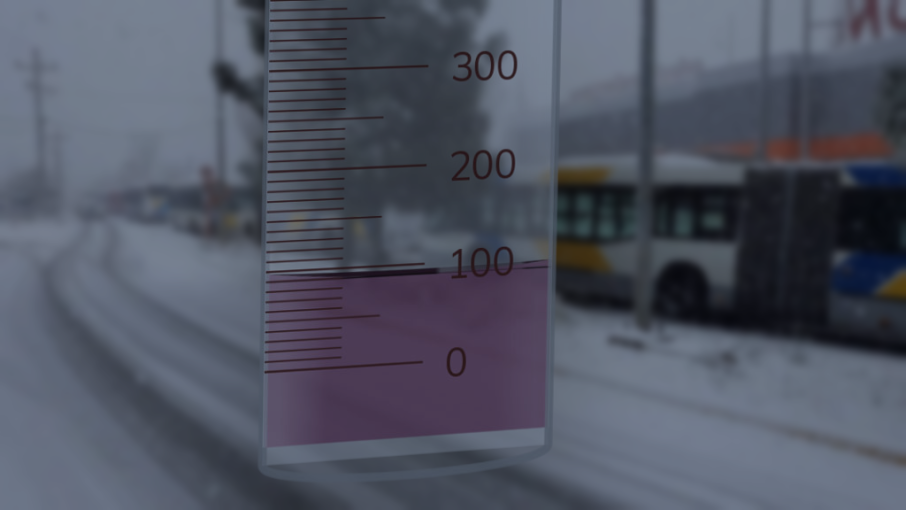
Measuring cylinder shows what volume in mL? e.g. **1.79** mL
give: **90** mL
